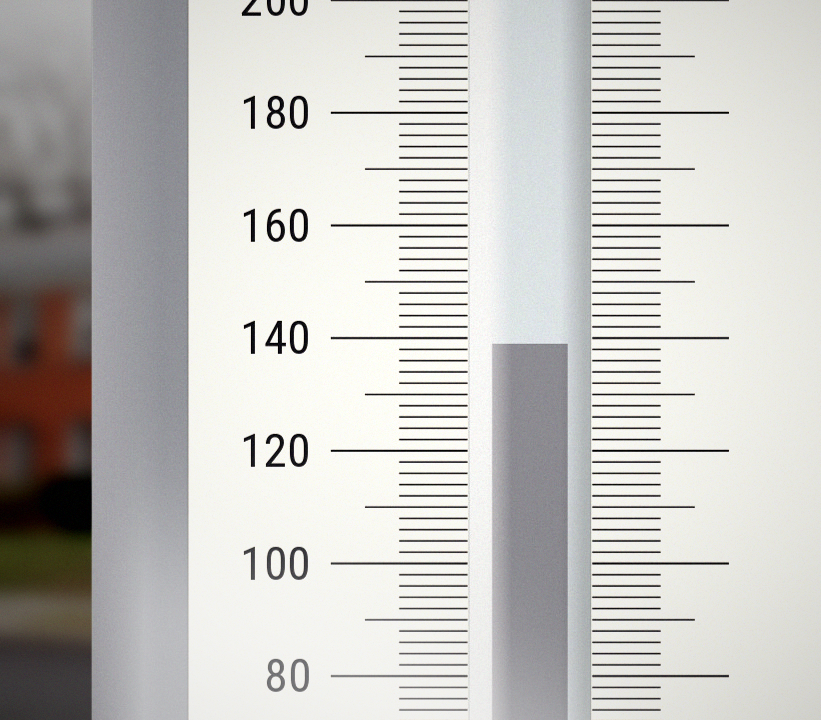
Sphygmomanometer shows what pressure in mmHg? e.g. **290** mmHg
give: **139** mmHg
